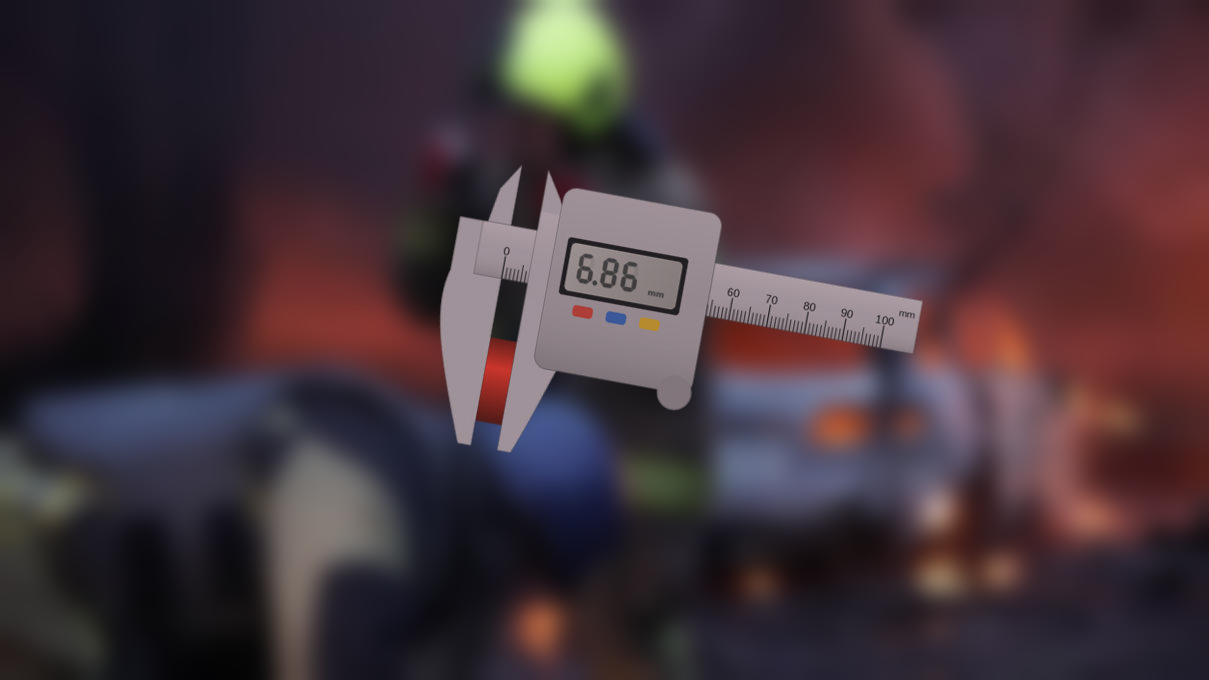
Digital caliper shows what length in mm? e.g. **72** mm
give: **6.86** mm
